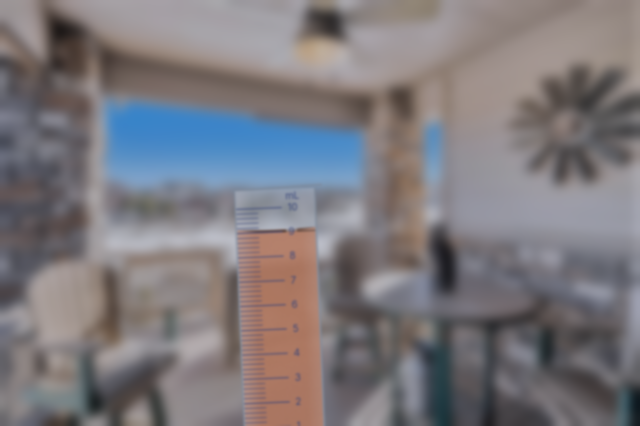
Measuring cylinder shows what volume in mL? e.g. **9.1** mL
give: **9** mL
